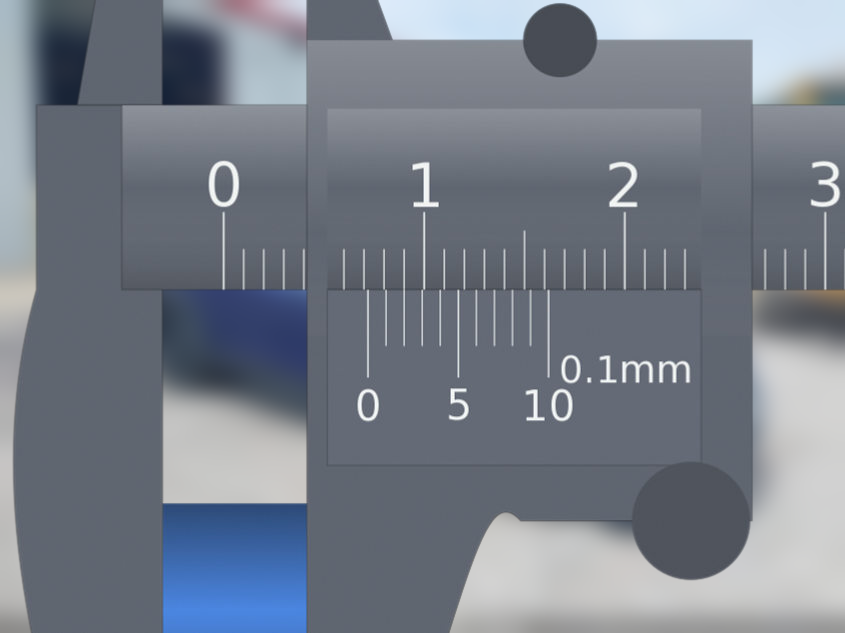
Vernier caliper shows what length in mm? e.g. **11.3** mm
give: **7.2** mm
